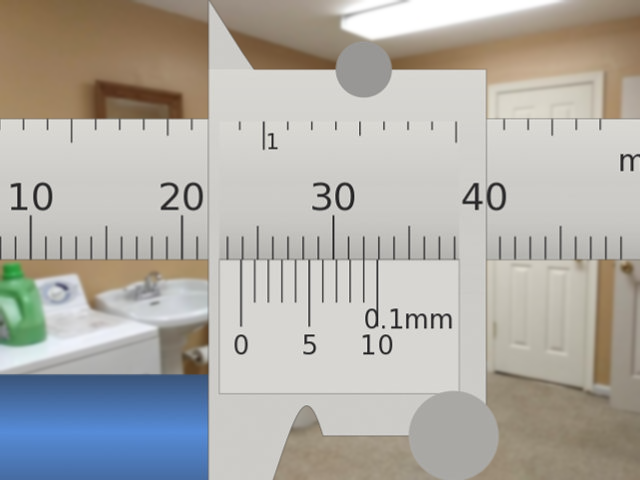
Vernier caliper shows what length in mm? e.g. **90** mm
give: **23.9** mm
